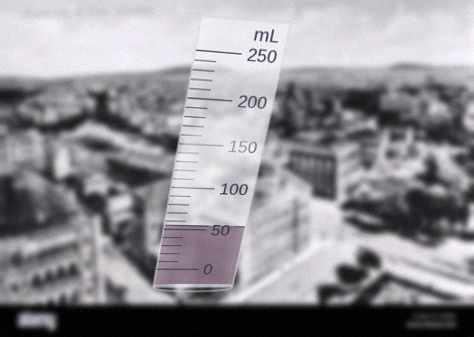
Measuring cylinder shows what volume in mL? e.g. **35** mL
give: **55** mL
